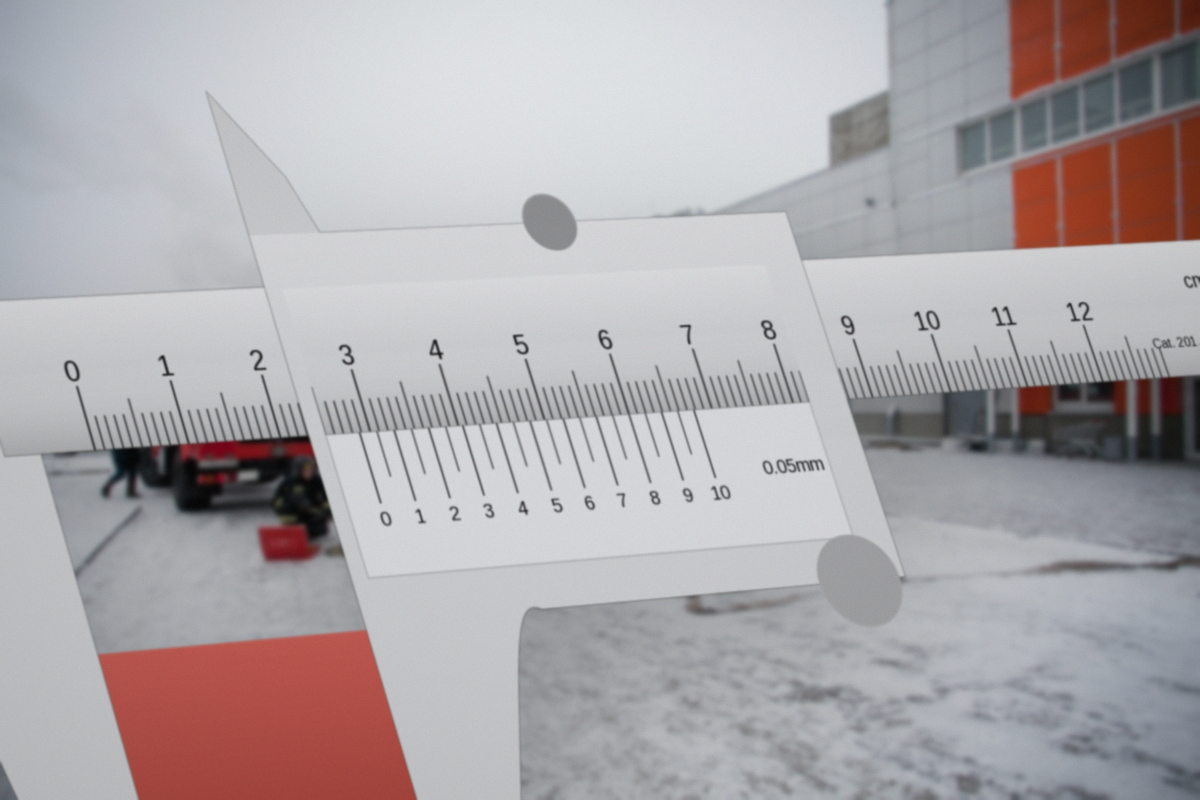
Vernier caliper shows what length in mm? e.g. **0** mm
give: **28.8** mm
